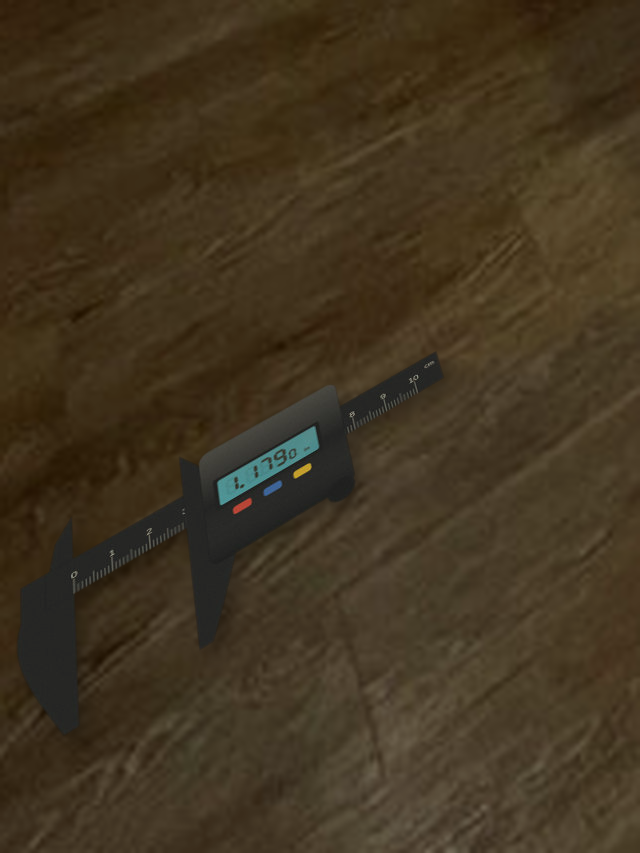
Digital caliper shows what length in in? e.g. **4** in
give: **1.1790** in
